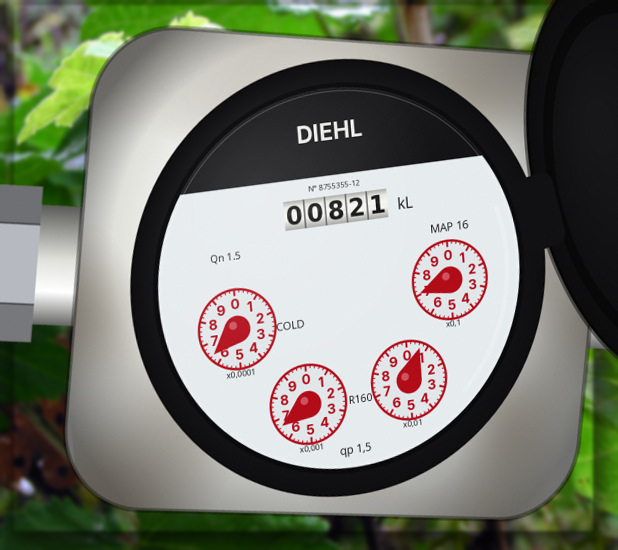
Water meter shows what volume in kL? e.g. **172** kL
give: **821.7066** kL
